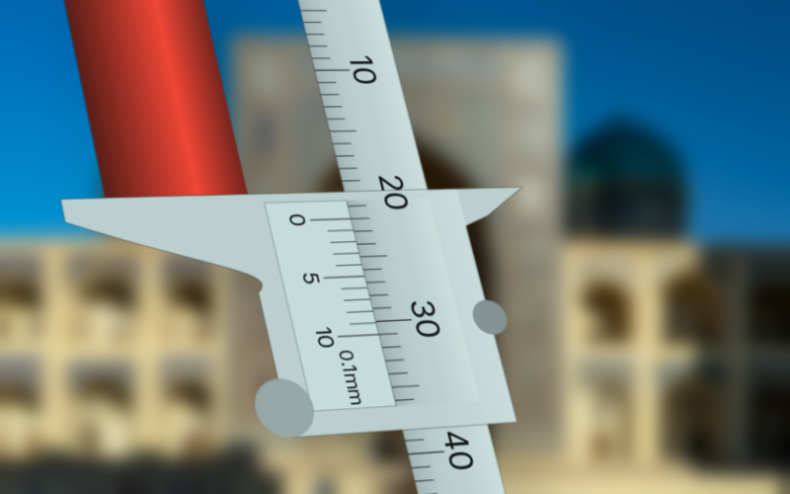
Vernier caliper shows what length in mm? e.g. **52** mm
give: **22.0** mm
